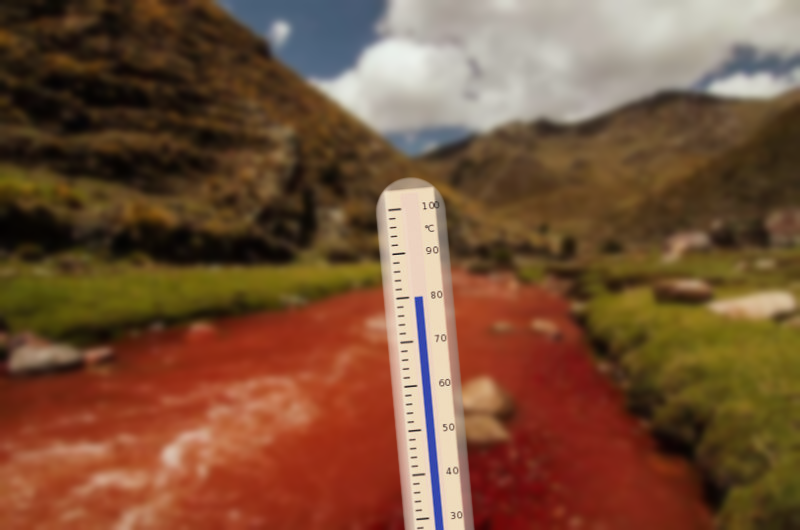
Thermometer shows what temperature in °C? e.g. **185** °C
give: **80** °C
